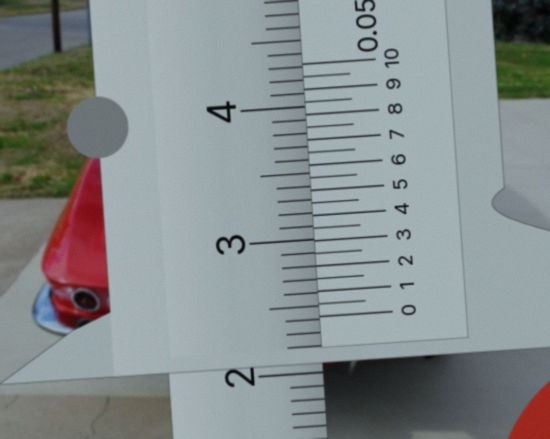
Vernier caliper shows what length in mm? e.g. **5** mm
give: **24.2** mm
